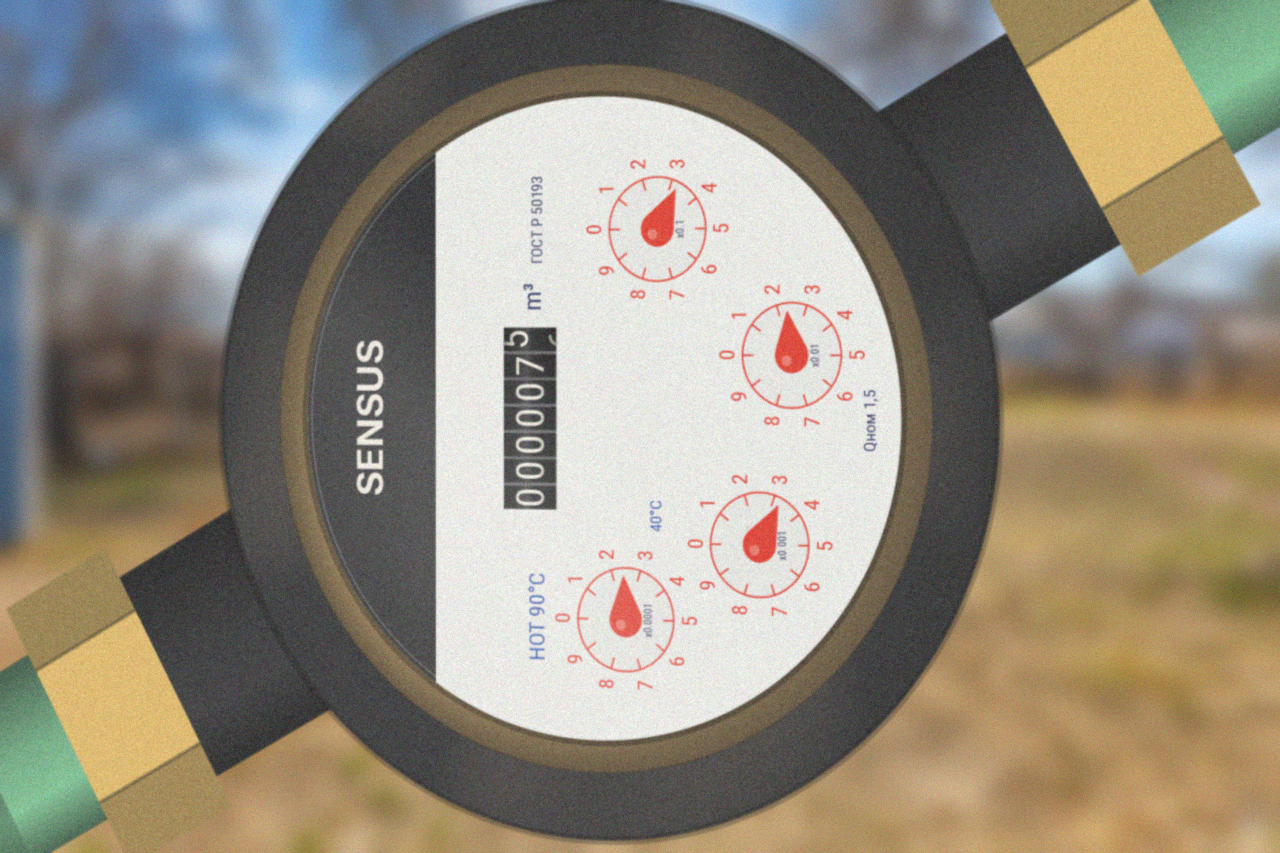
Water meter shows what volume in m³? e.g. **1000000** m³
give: **75.3232** m³
